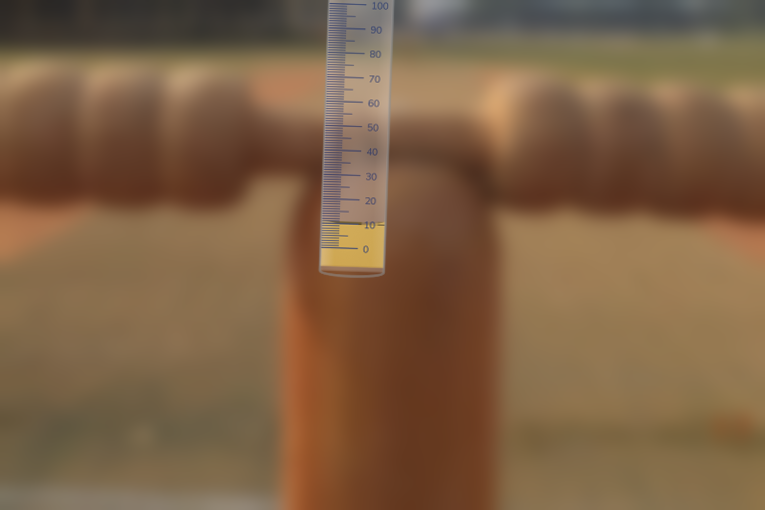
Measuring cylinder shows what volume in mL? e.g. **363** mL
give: **10** mL
